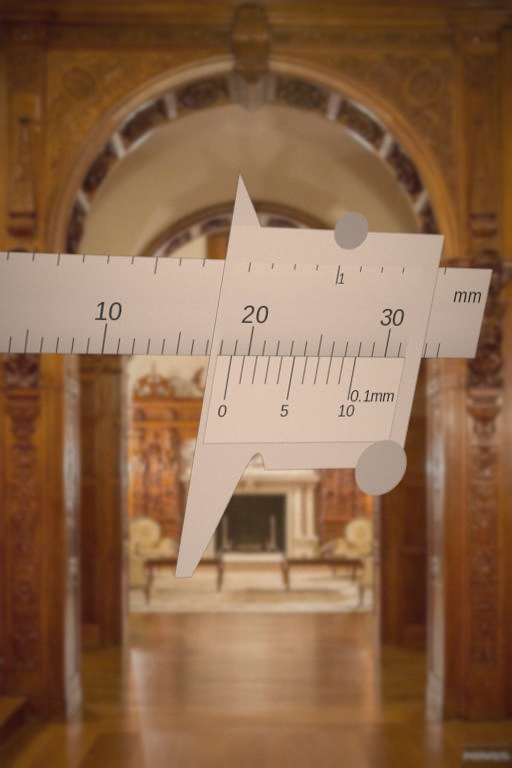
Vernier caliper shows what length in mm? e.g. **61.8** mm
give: **18.8** mm
